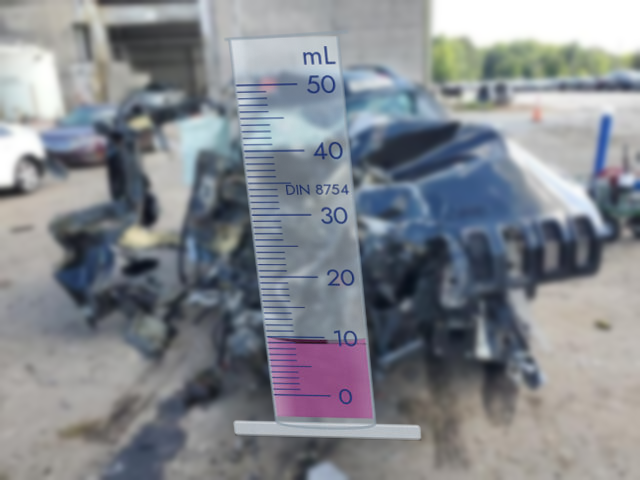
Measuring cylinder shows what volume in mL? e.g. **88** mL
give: **9** mL
